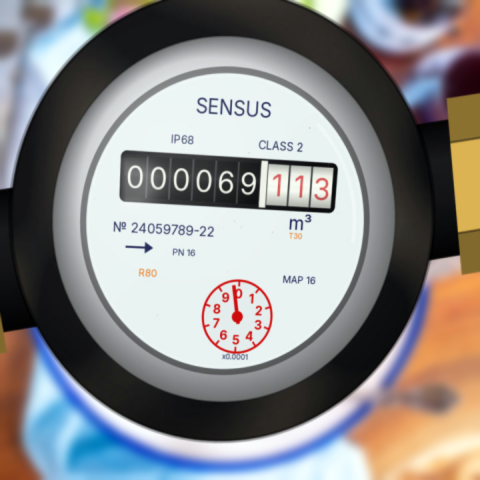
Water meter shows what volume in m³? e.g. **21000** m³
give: **69.1129** m³
